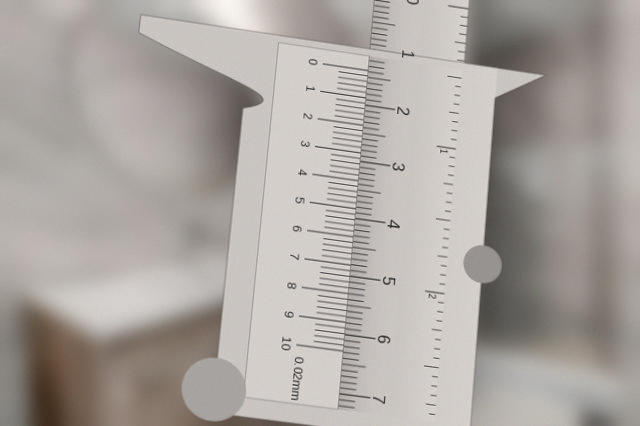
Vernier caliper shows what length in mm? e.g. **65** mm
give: **13.8** mm
